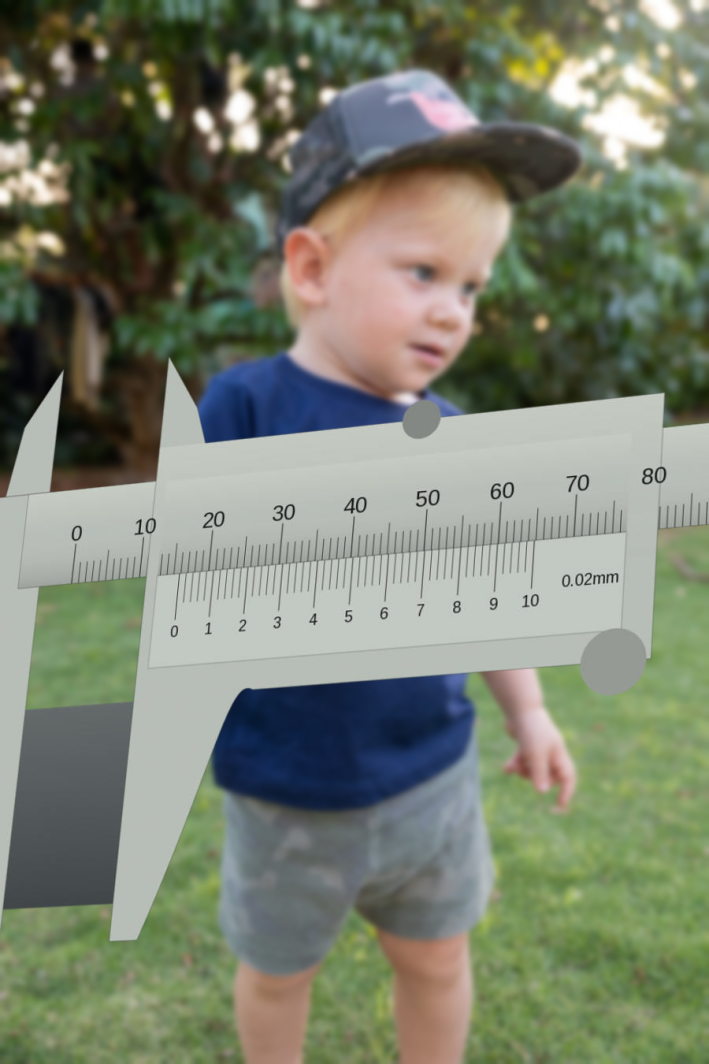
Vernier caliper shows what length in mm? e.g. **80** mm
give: **15.8** mm
